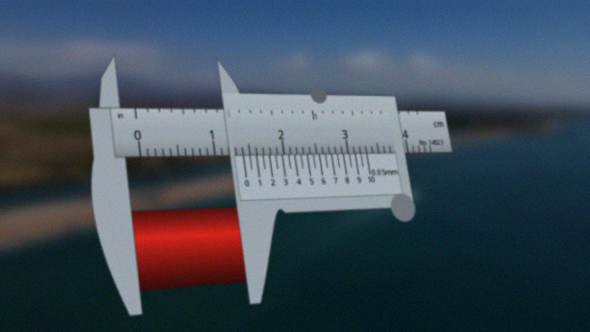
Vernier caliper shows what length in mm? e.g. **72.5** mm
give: **14.0** mm
